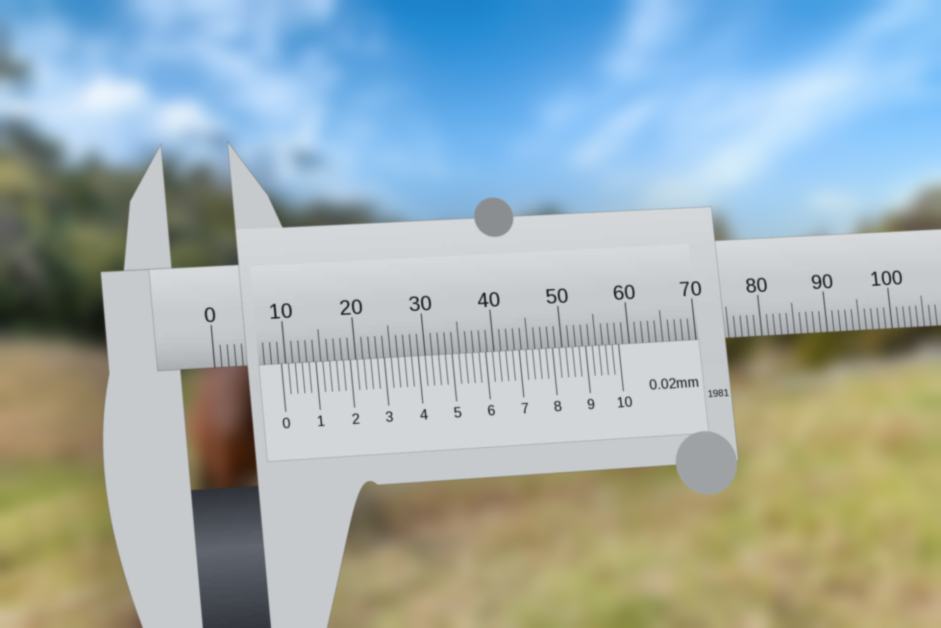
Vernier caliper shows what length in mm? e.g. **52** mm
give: **9.4** mm
